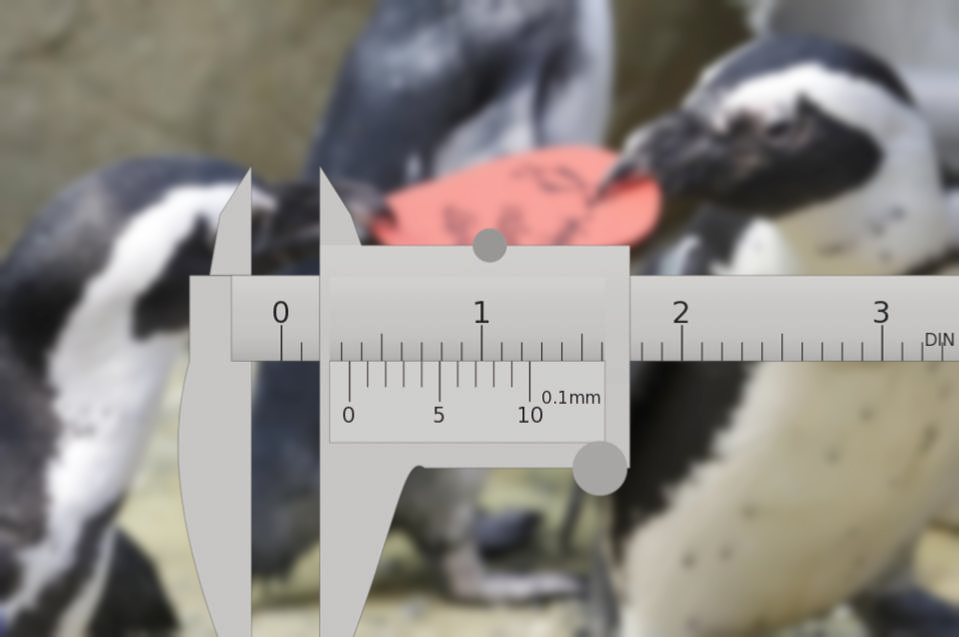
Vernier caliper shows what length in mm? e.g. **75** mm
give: **3.4** mm
